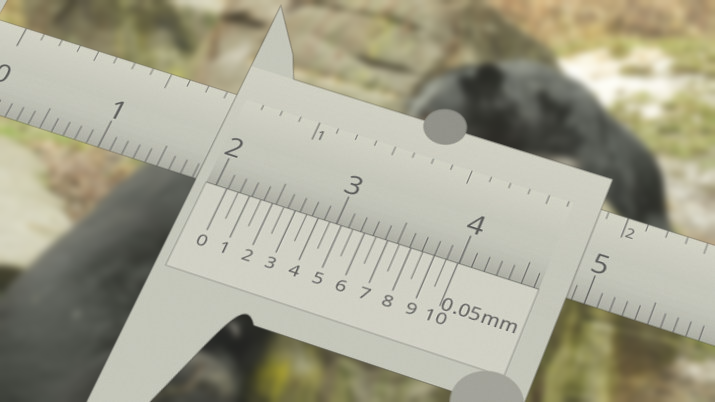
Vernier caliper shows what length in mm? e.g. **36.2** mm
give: **20.9** mm
